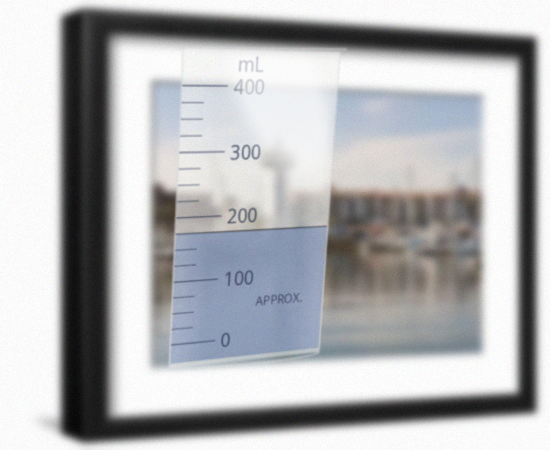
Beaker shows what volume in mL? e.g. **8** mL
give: **175** mL
